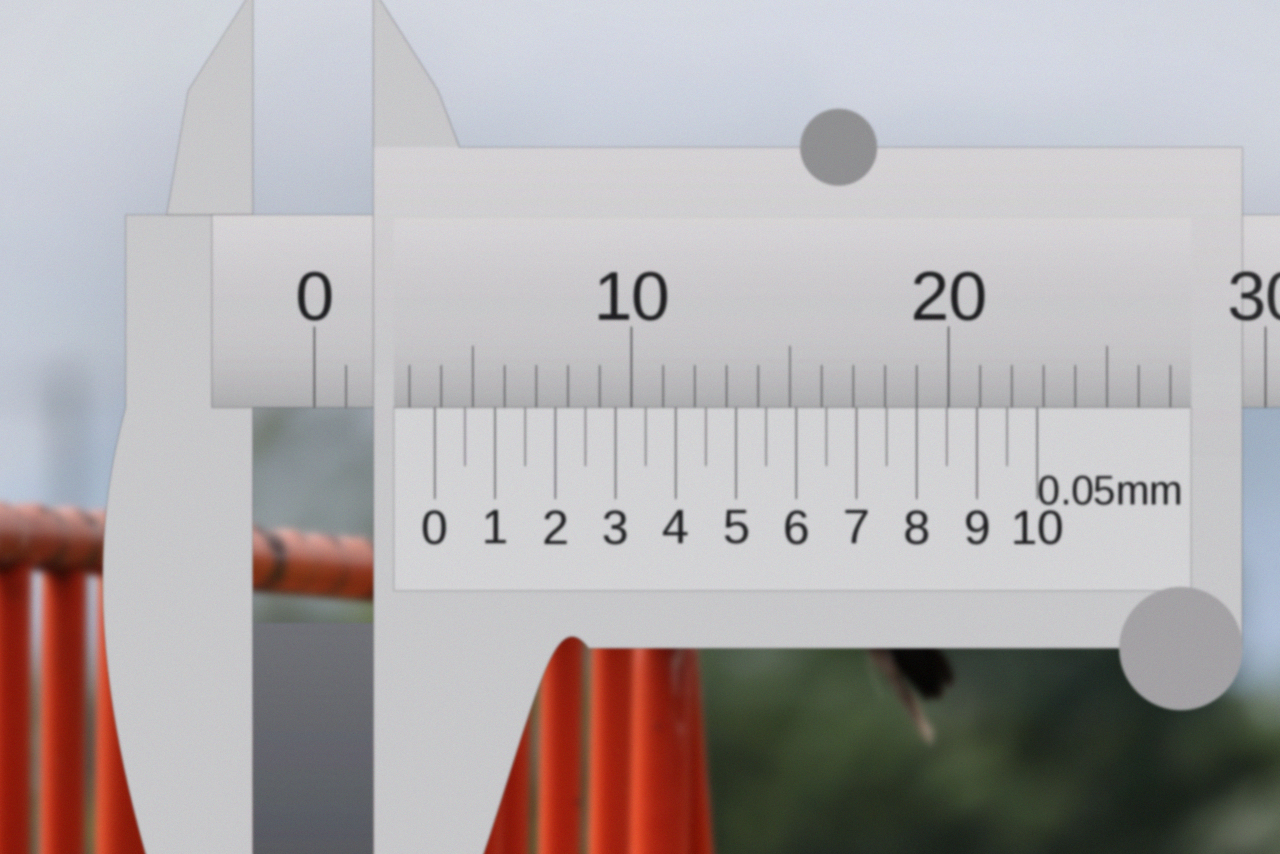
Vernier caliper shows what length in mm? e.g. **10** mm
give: **3.80** mm
